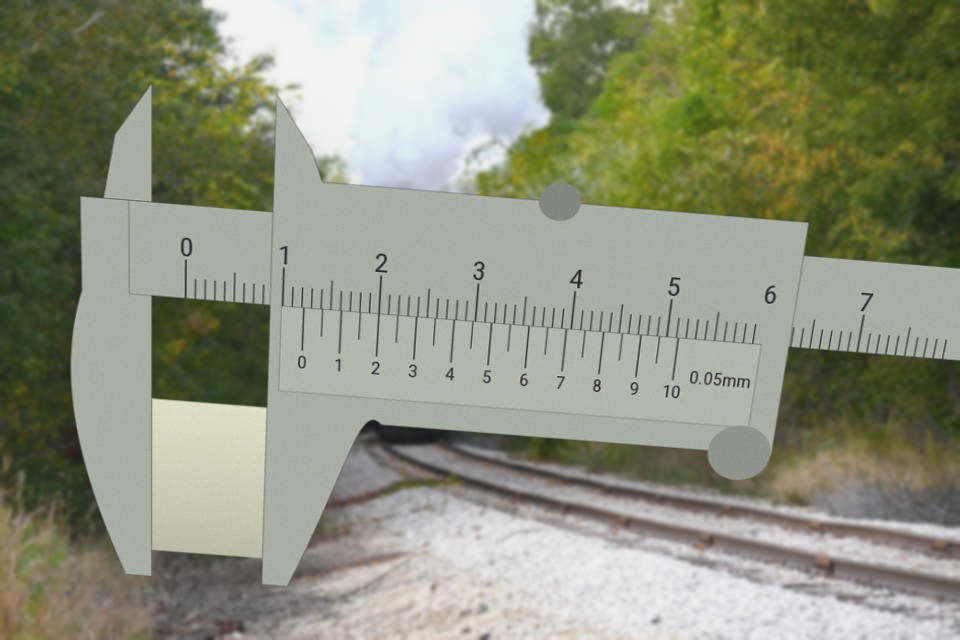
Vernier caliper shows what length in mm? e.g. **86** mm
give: **12.2** mm
